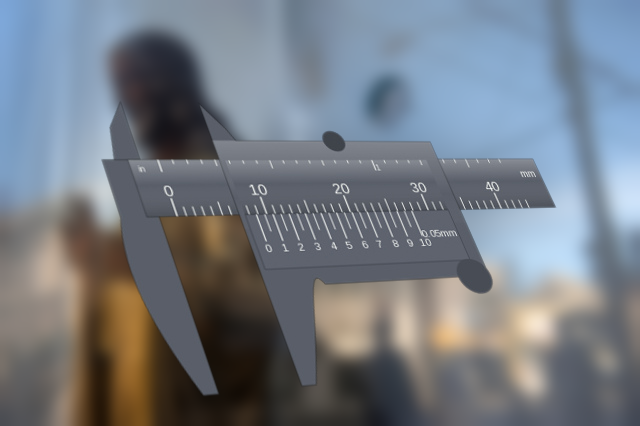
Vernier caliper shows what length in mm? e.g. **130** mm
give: **8.8** mm
